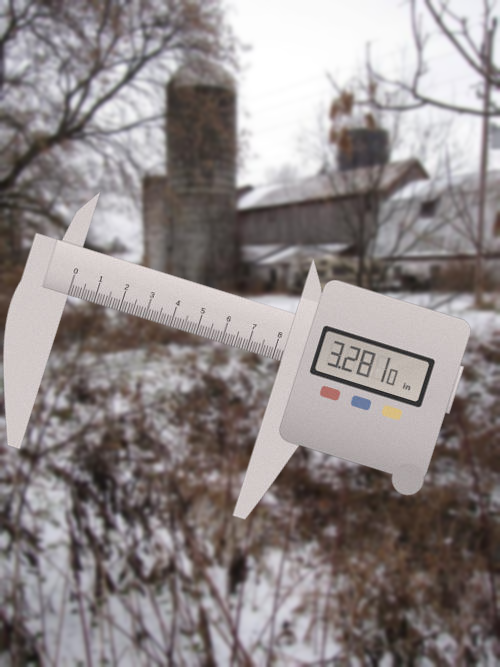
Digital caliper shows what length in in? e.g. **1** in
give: **3.2810** in
